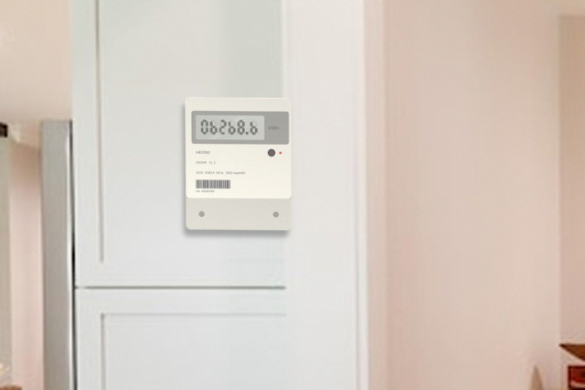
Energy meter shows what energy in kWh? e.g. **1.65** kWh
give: **6268.6** kWh
